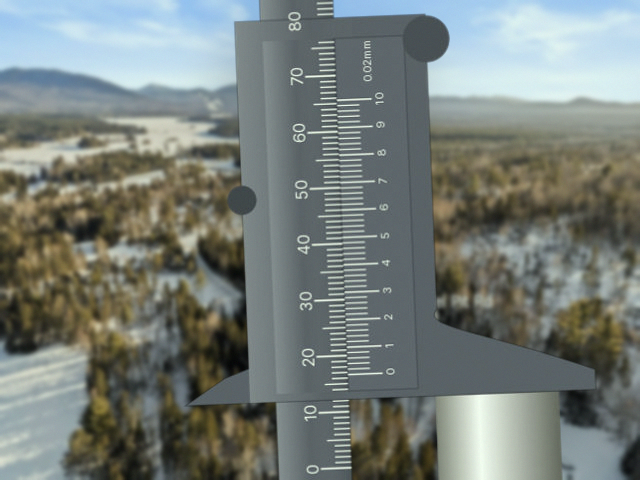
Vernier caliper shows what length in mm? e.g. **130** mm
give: **16.6** mm
